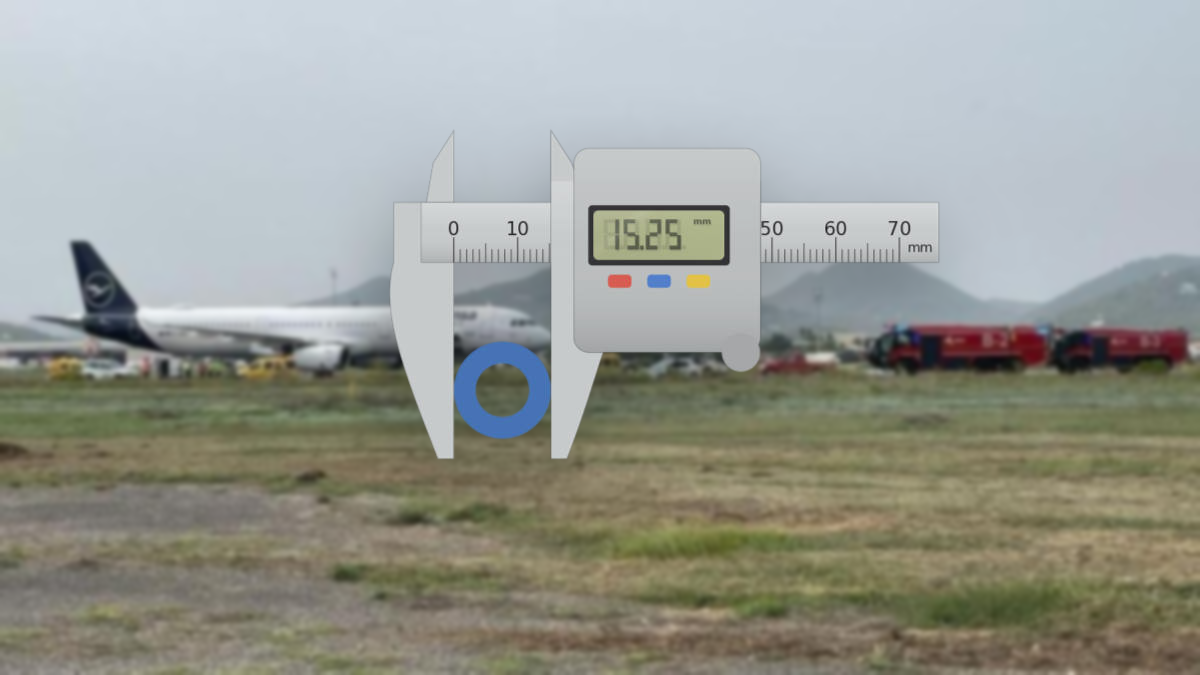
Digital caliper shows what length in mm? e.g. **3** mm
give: **15.25** mm
